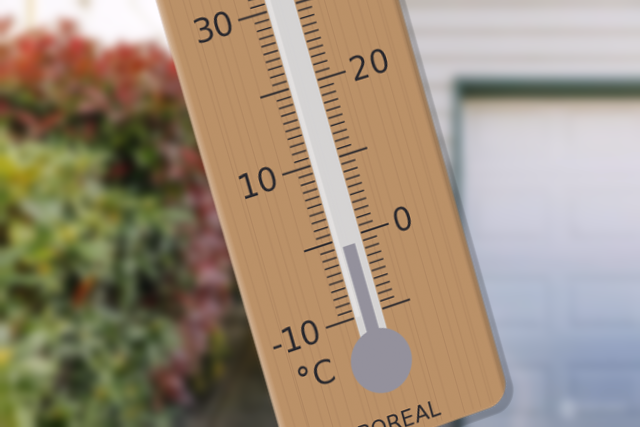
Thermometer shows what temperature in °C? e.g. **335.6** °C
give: **-1** °C
